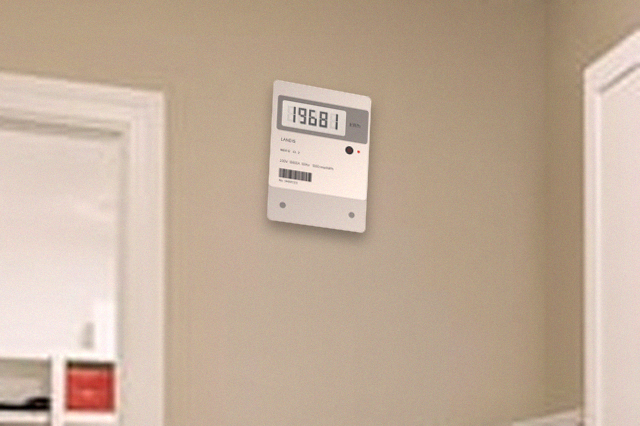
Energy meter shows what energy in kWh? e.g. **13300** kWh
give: **19681** kWh
